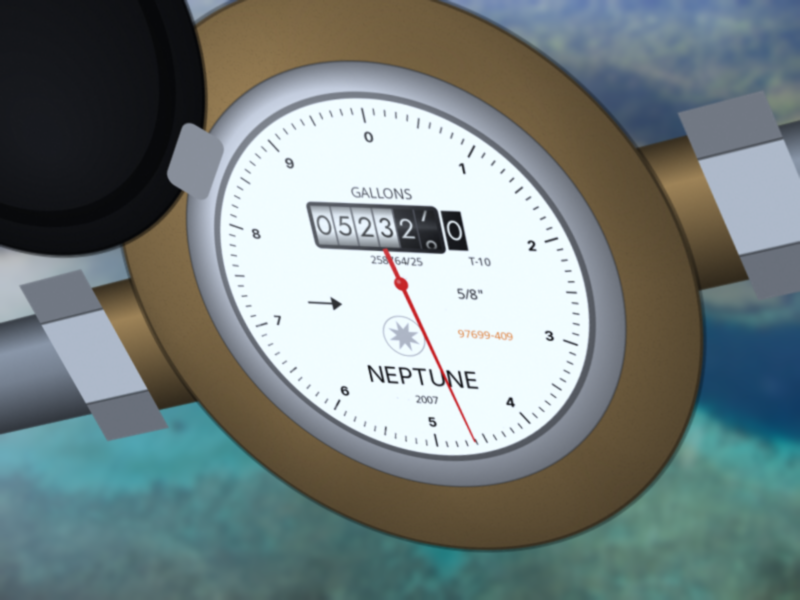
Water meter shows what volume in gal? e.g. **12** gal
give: **523274.6** gal
